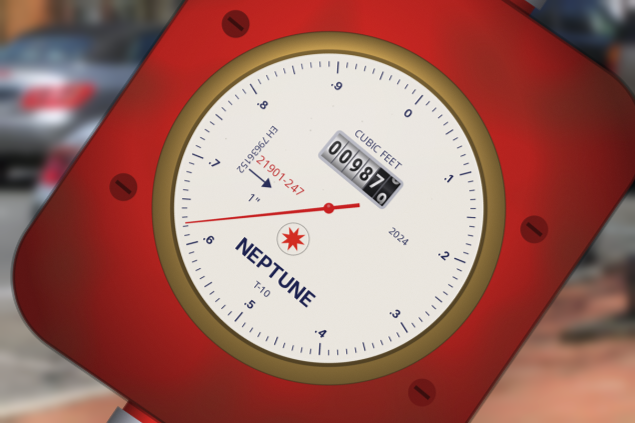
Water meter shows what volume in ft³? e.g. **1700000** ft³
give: **9878.62** ft³
